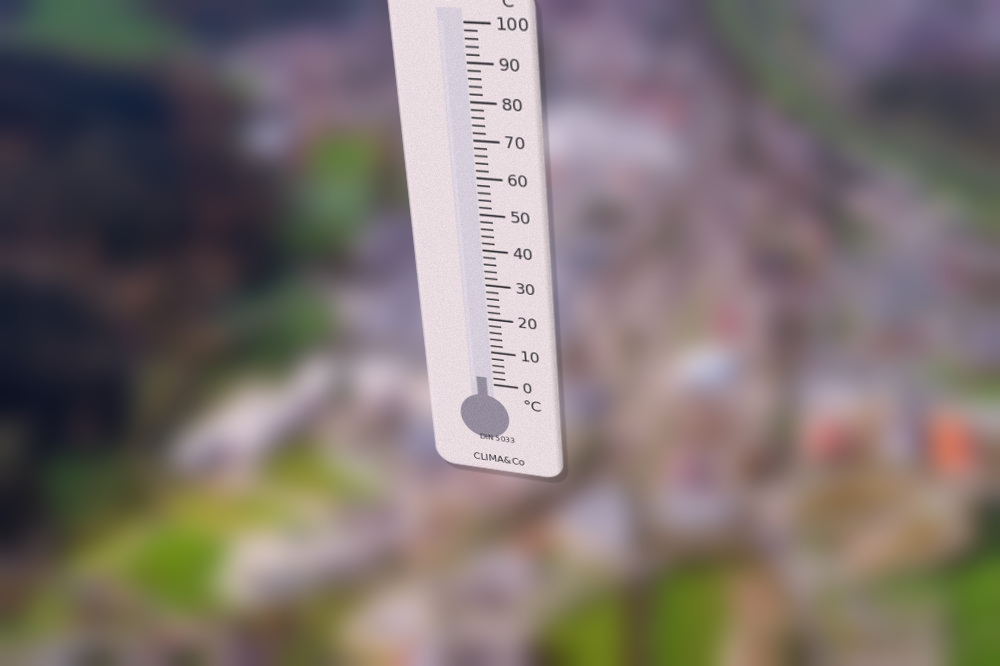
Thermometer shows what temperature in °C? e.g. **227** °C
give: **2** °C
